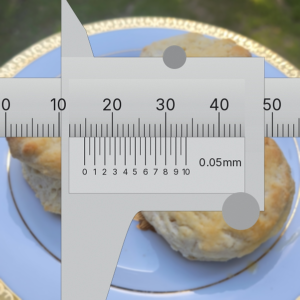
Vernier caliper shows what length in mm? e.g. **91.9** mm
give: **14.8** mm
